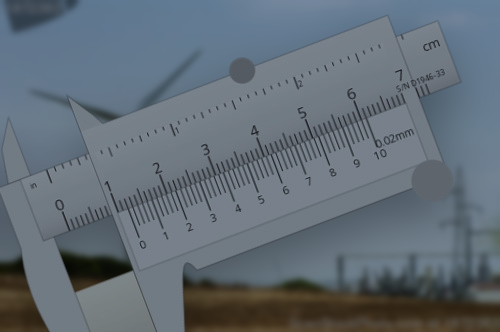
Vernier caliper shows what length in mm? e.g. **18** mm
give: **12.0** mm
